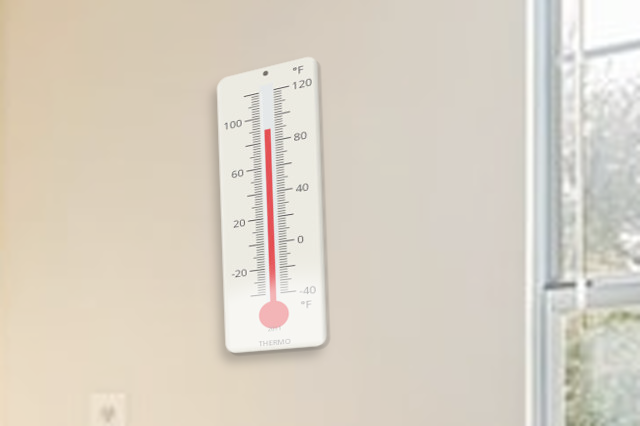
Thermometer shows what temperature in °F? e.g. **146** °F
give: **90** °F
